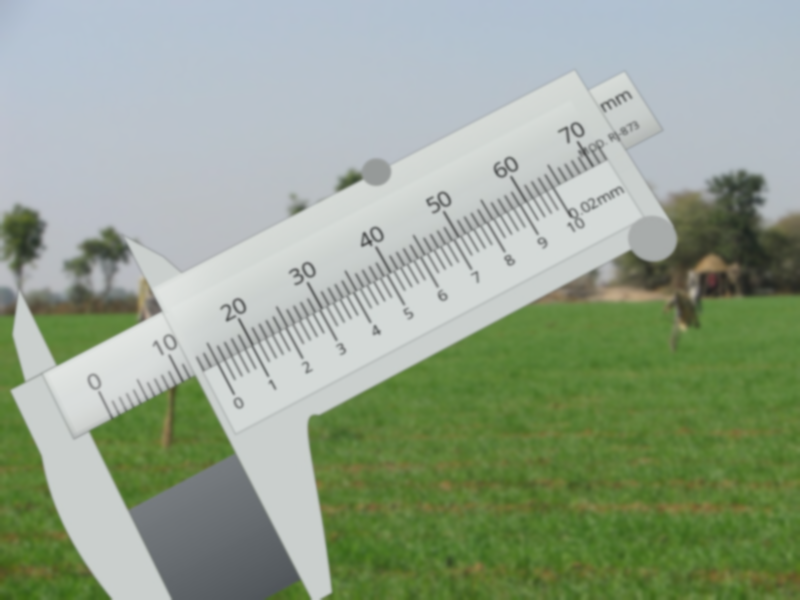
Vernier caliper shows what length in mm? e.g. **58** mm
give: **15.0** mm
